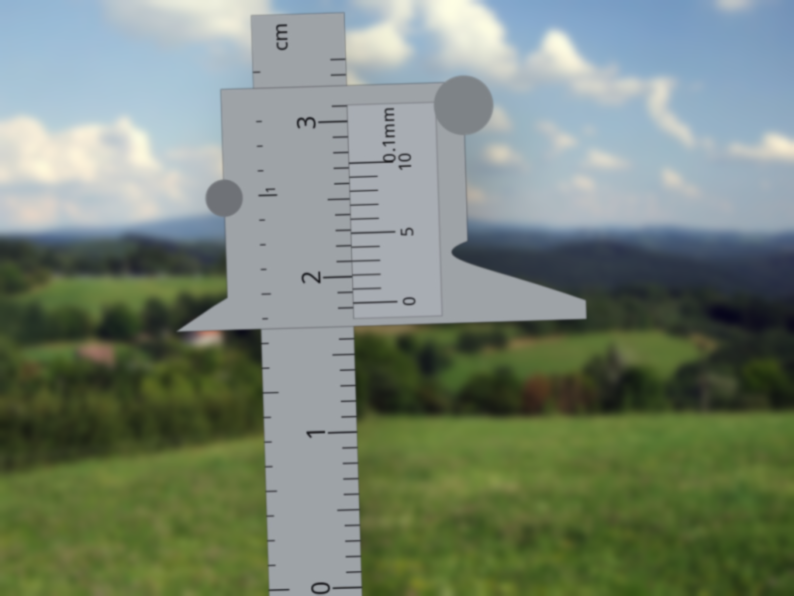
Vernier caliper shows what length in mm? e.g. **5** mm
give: **18.3** mm
